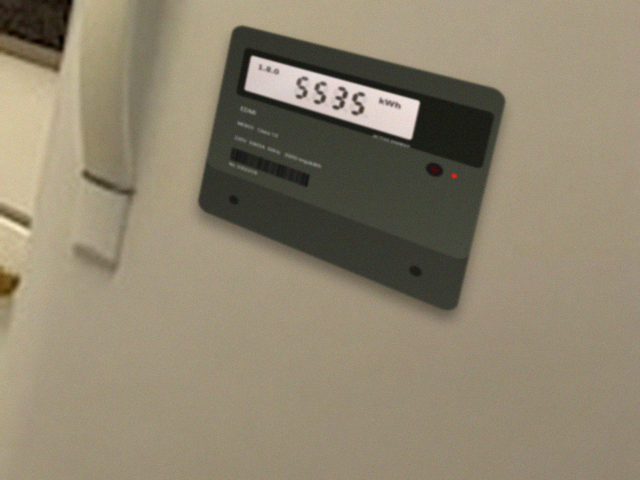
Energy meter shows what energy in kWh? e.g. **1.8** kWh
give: **5535** kWh
